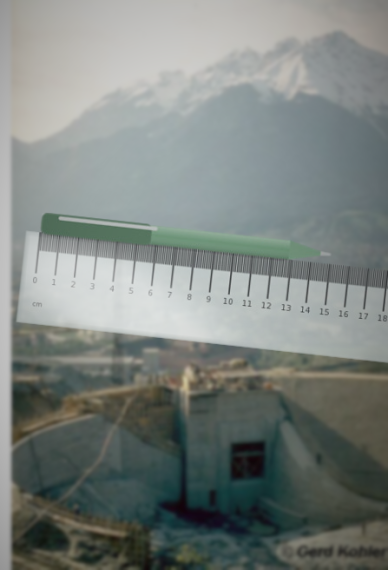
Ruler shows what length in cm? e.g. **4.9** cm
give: **15** cm
